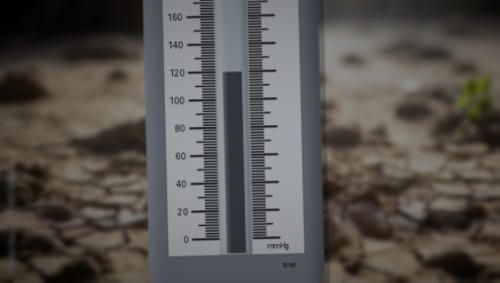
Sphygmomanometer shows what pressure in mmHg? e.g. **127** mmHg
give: **120** mmHg
